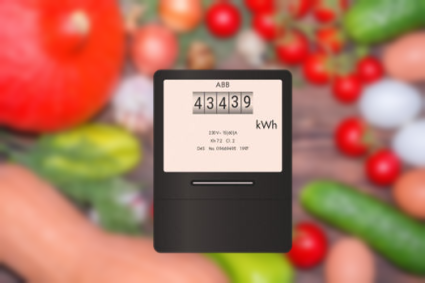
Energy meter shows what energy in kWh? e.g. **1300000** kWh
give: **43439** kWh
